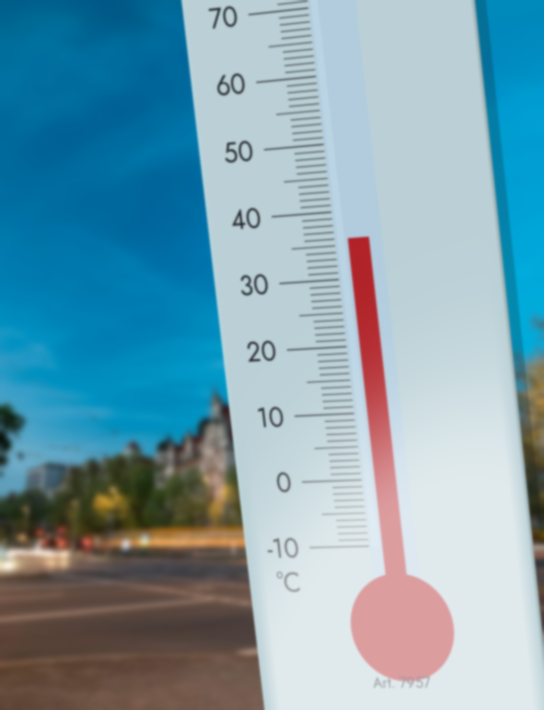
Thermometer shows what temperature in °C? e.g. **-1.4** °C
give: **36** °C
